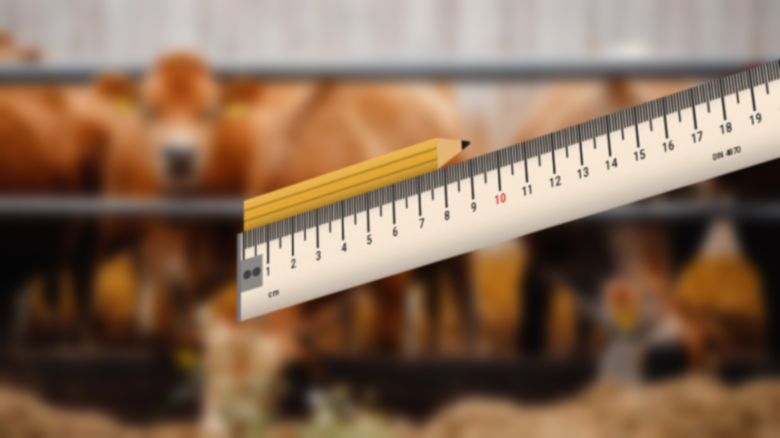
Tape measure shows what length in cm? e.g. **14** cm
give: **9** cm
